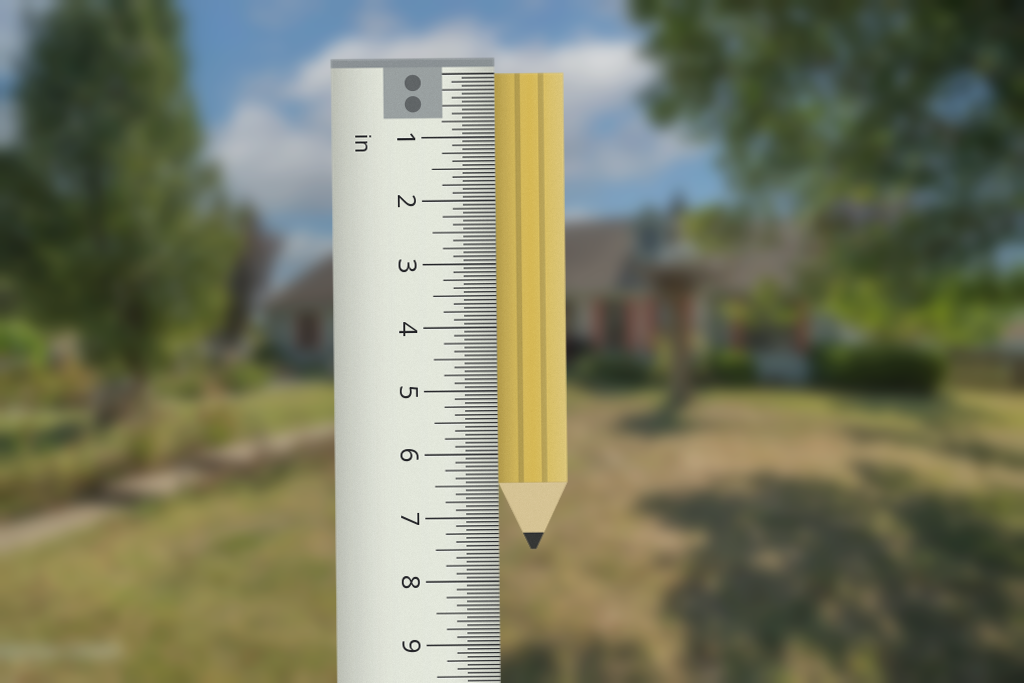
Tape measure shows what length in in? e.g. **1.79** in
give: **7.5** in
